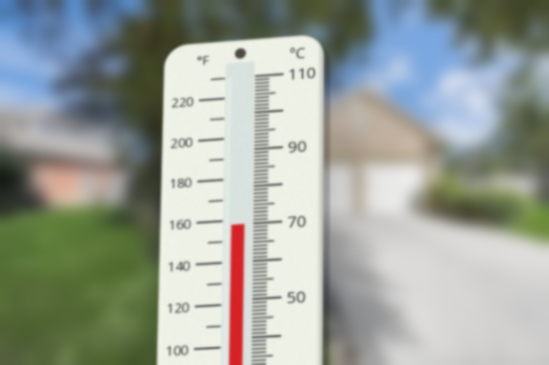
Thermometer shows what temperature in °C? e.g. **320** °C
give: **70** °C
